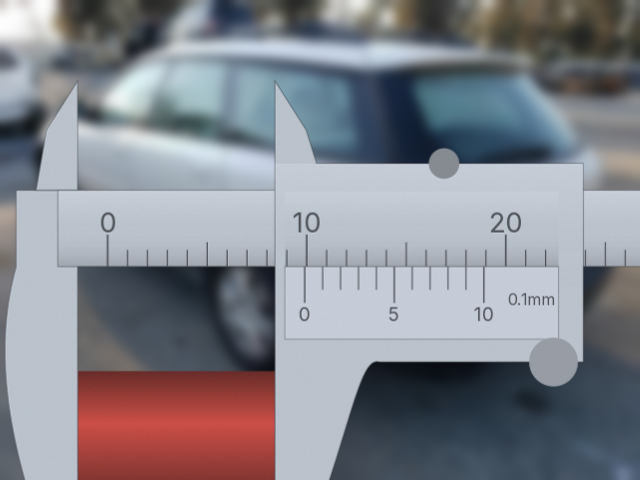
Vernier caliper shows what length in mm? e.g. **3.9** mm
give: **9.9** mm
